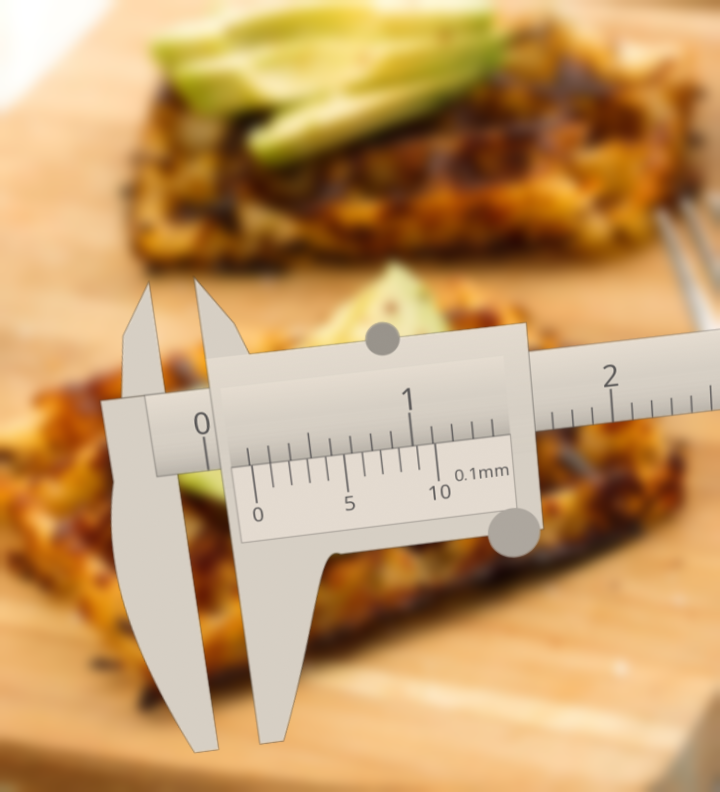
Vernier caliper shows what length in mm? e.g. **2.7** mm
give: **2.1** mm
